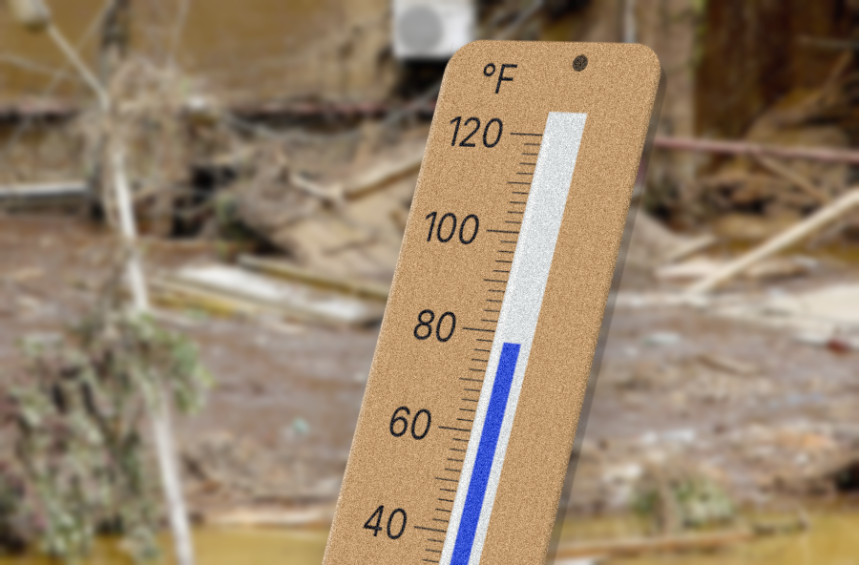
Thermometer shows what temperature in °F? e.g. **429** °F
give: **78** °F
